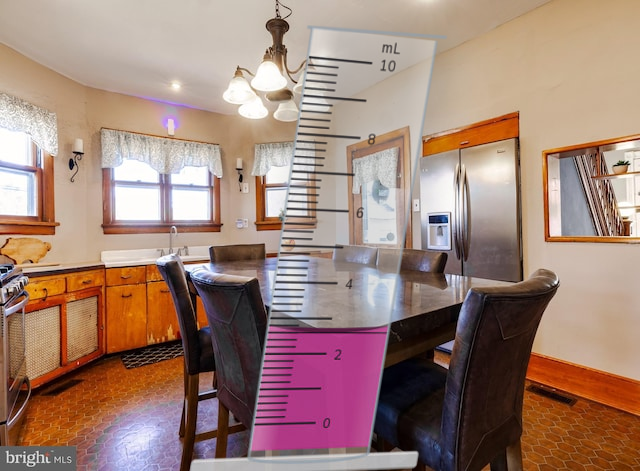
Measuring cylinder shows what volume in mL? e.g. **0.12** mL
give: **2.6** mL
